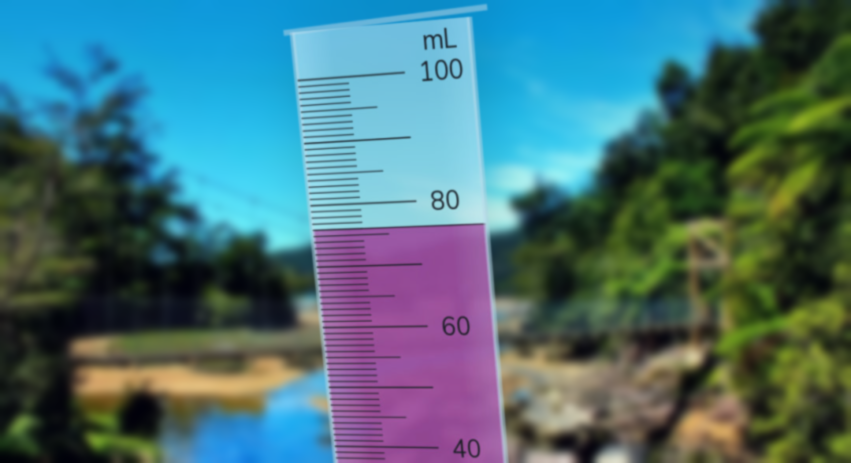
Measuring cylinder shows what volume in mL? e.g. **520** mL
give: **76** mL
